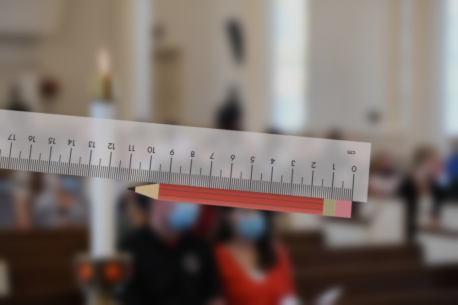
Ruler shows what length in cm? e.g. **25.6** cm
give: **11** cm
